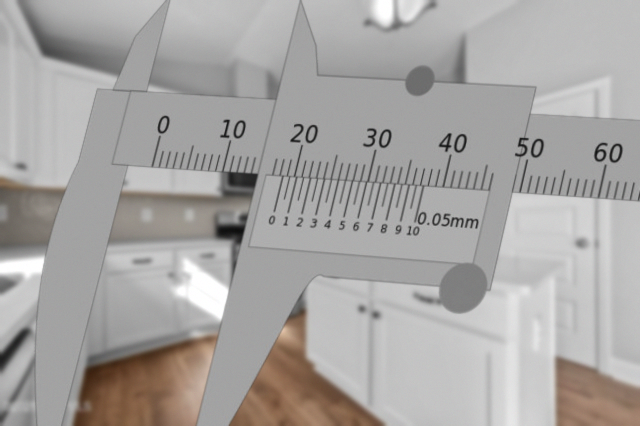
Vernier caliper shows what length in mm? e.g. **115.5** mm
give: **18.4** mm
